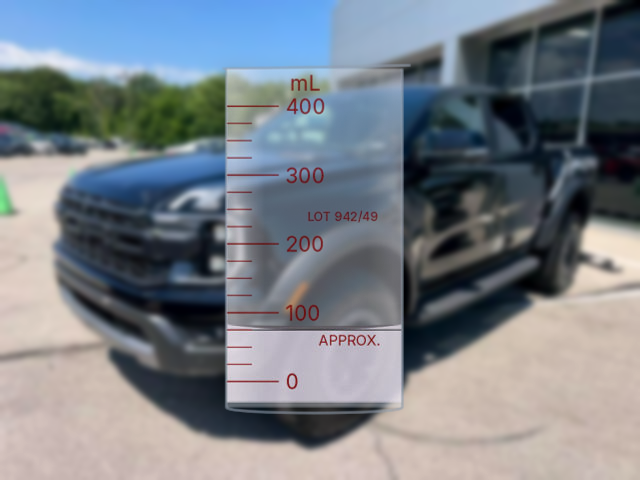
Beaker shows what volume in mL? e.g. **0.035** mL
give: **75** mL
